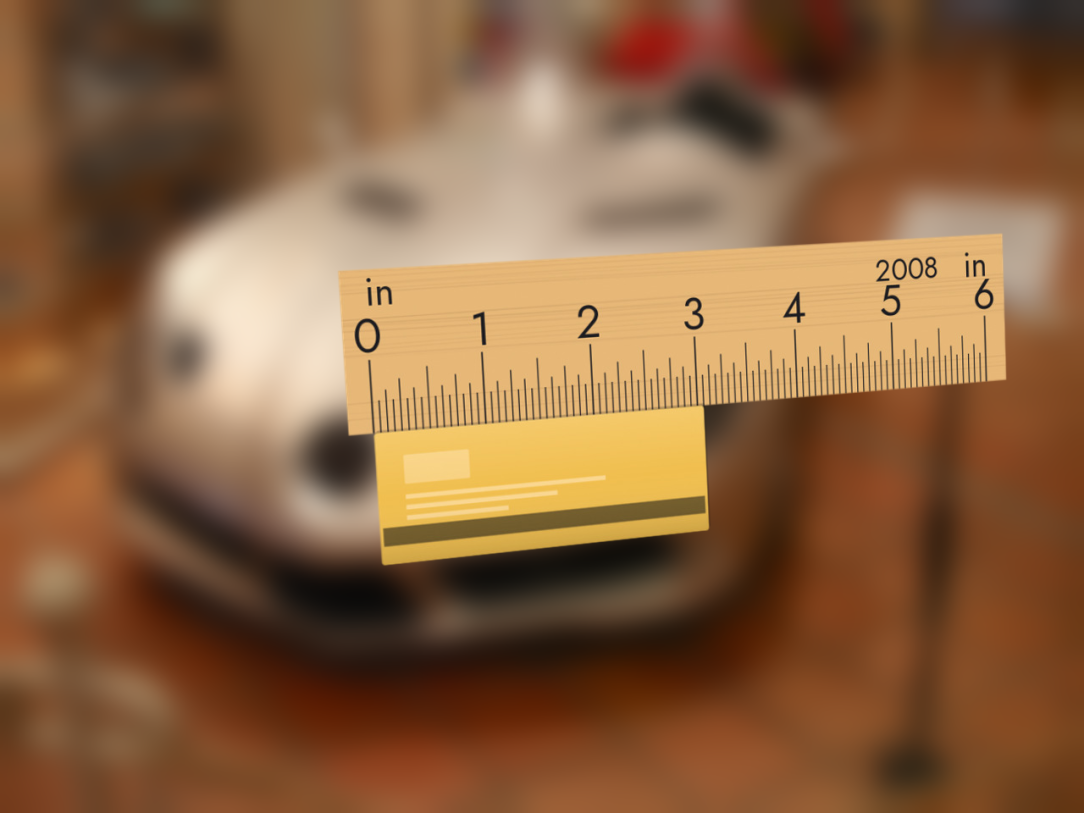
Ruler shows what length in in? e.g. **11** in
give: **3.0625** in
